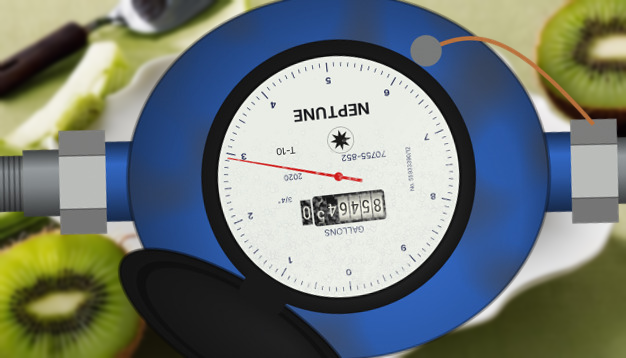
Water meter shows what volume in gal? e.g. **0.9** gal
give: **8546452.9** gal
